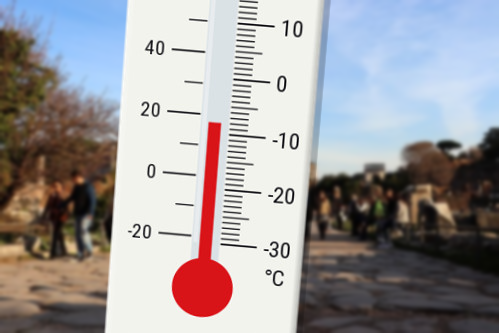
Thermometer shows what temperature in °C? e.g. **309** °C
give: **-8** °C
